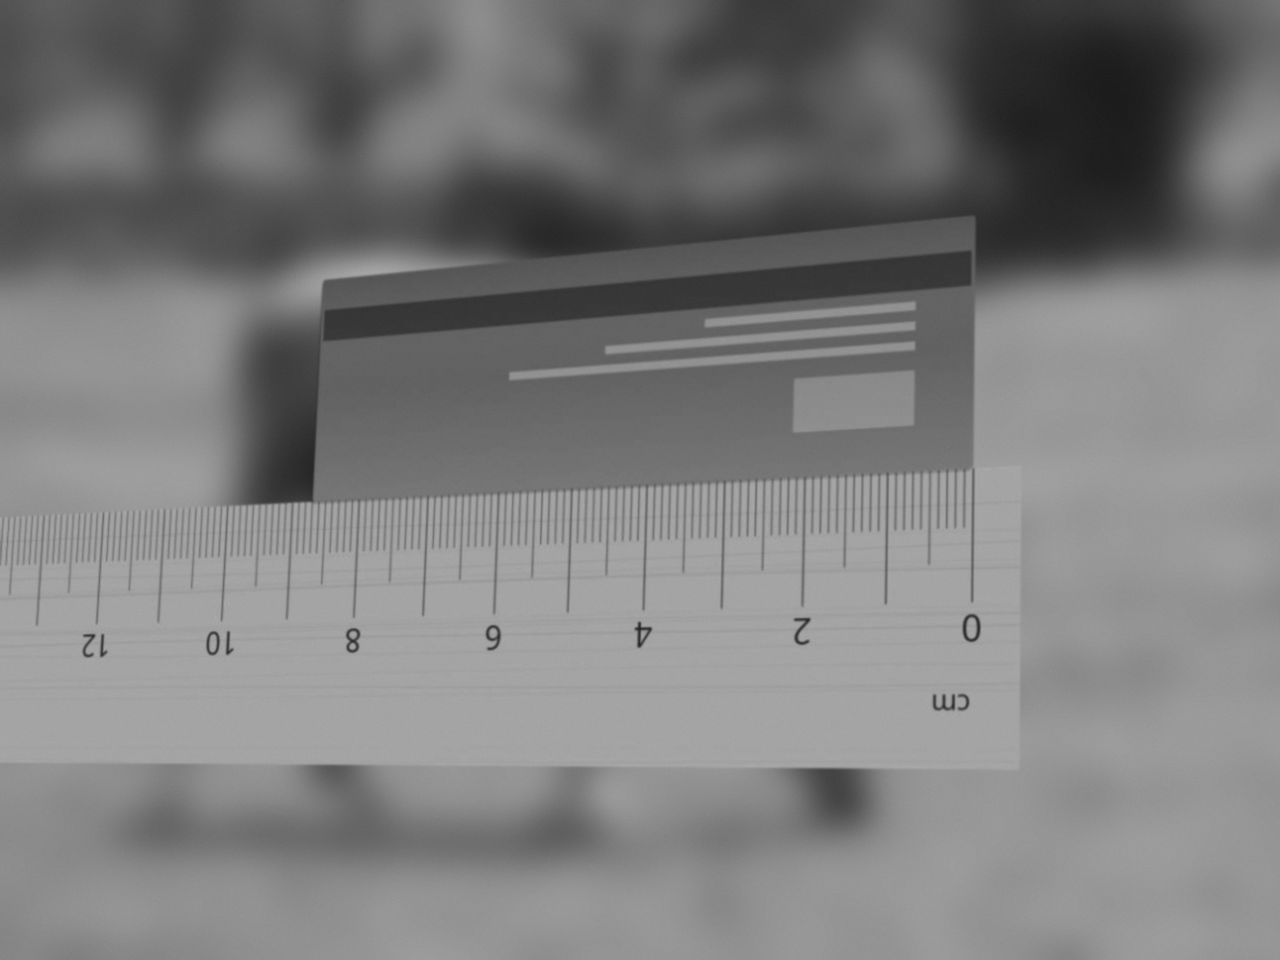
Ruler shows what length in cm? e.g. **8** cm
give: **8.7** cm
